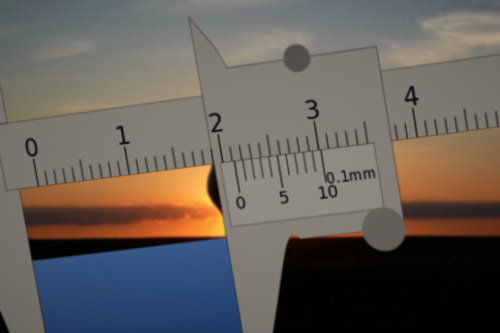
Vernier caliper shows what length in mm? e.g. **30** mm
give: **21.2** mm
